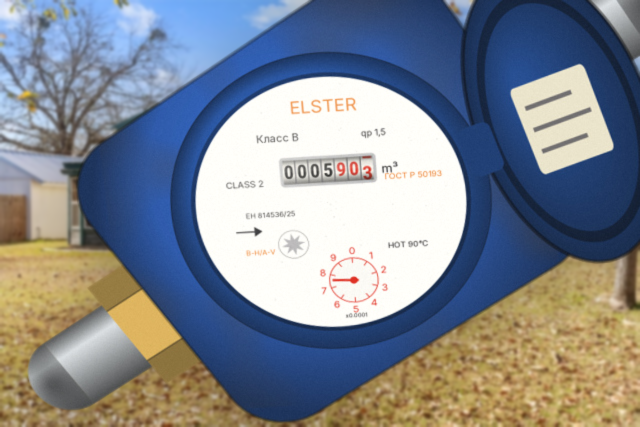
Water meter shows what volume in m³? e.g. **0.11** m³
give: **5.9027** m³
